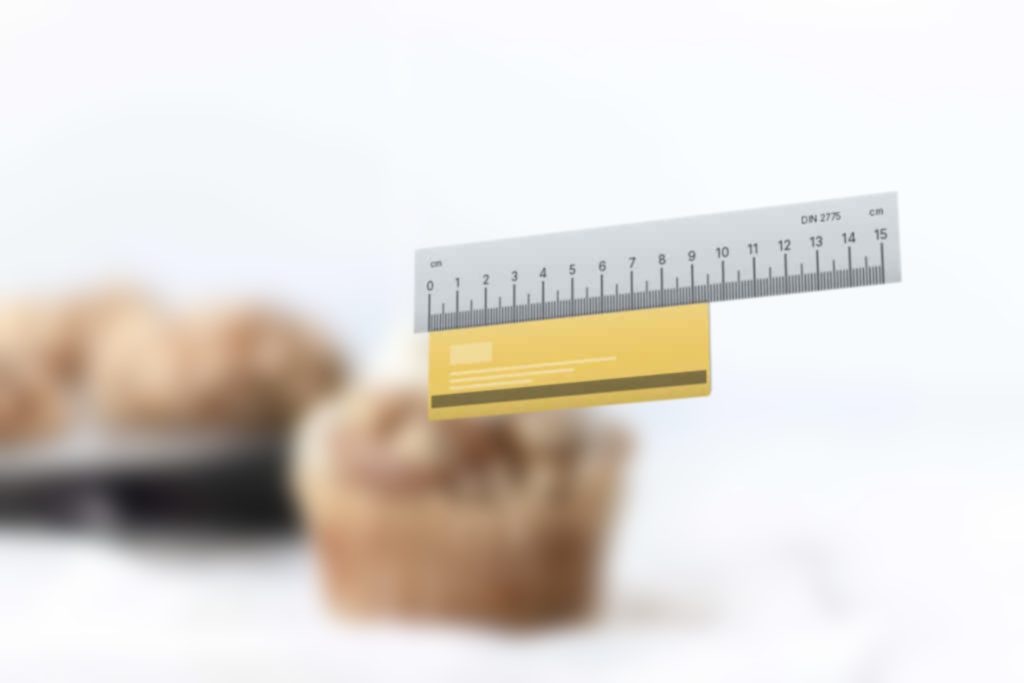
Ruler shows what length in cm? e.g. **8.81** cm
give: **9.5** cm
